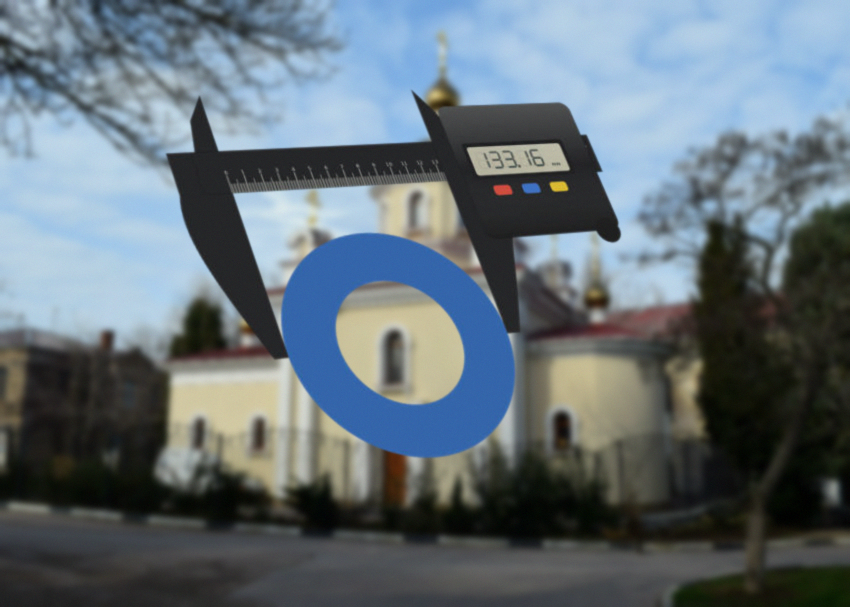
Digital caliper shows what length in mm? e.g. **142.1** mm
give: **133.16** mm
